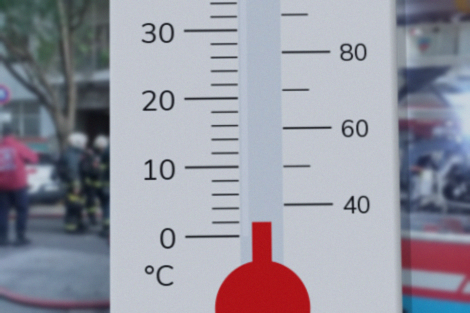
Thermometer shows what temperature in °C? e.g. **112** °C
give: **2** °C
